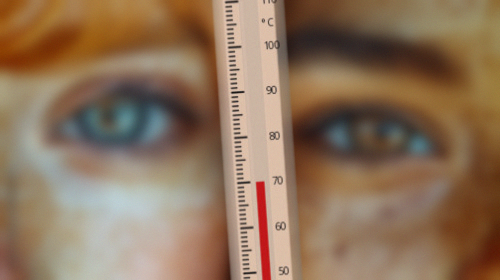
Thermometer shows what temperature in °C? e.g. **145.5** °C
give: **70** °C
